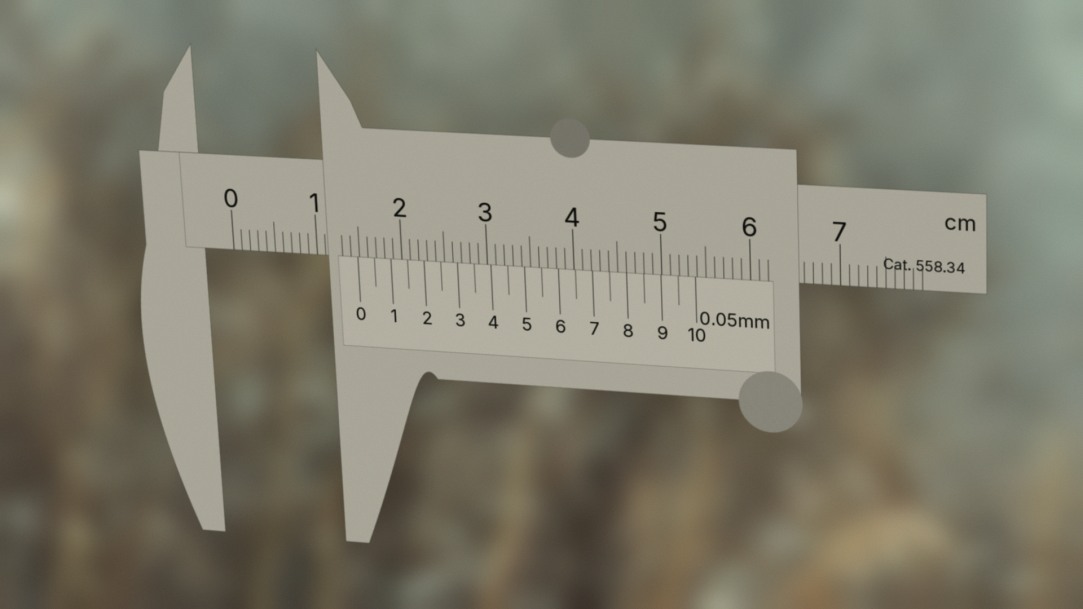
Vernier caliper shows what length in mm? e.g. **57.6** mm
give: **14.8** mm
